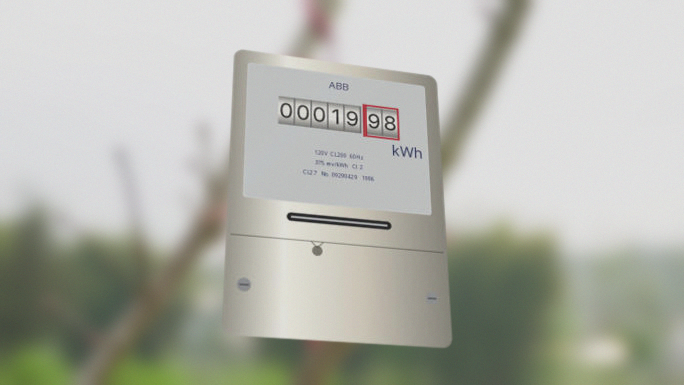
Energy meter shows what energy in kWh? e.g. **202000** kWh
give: **19.98** kWh
